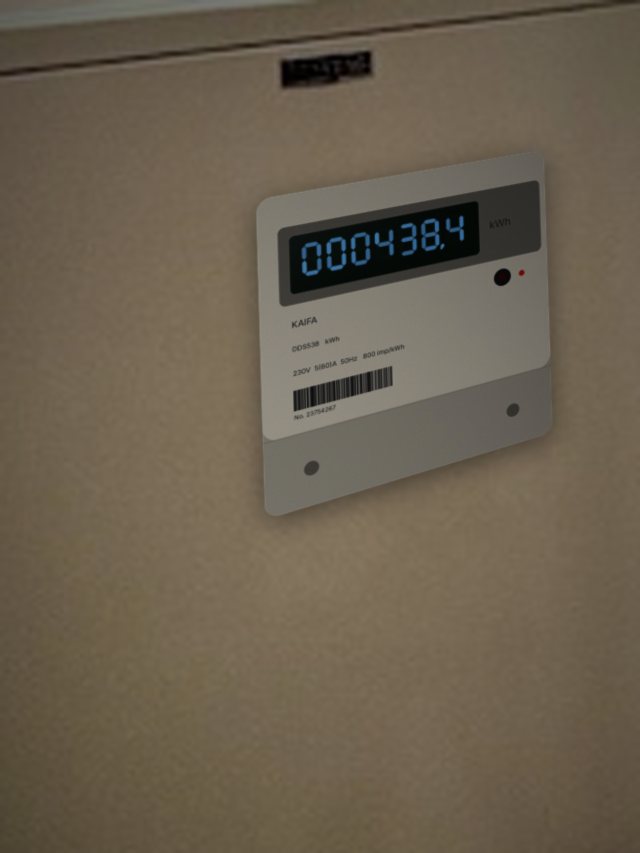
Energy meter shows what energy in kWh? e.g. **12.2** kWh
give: **438.4** kWh
